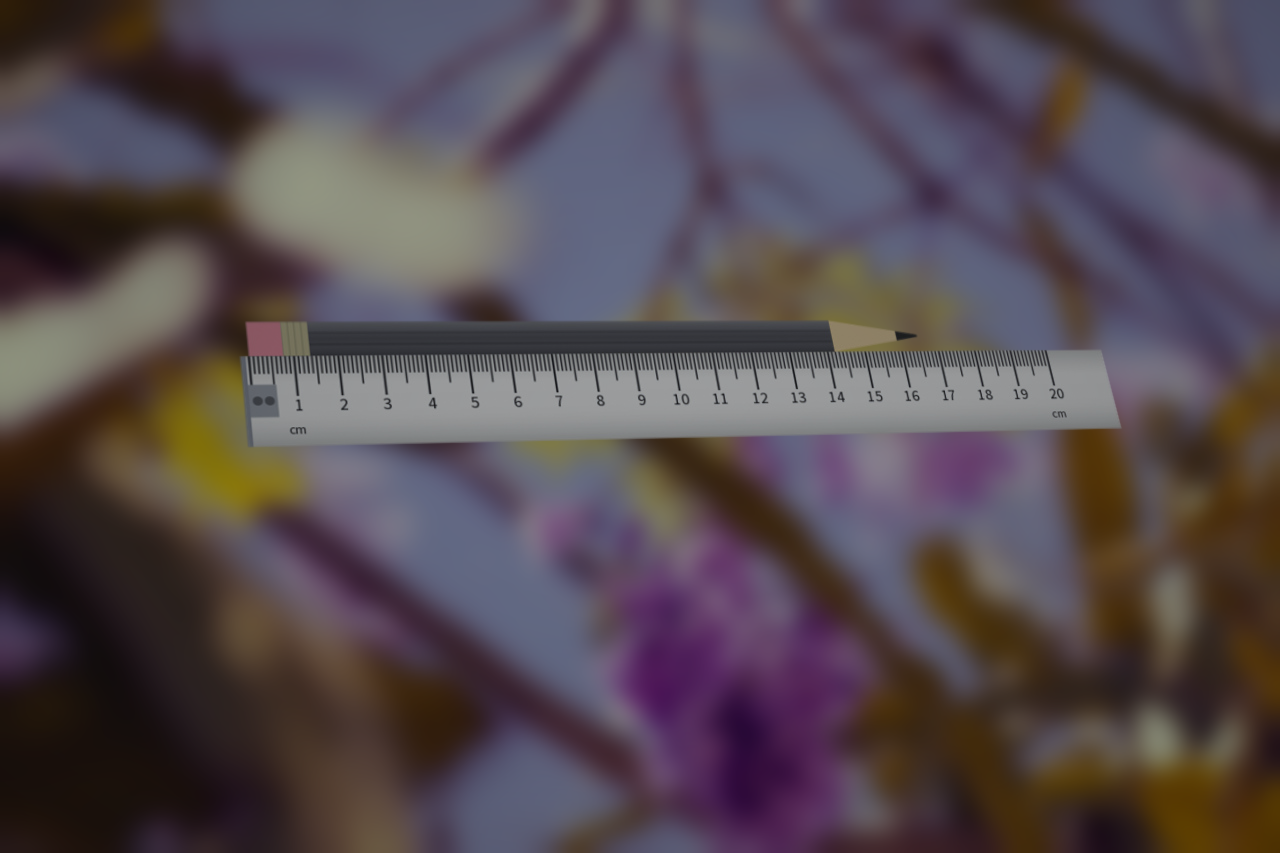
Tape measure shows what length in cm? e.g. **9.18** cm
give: **16.5** cm
